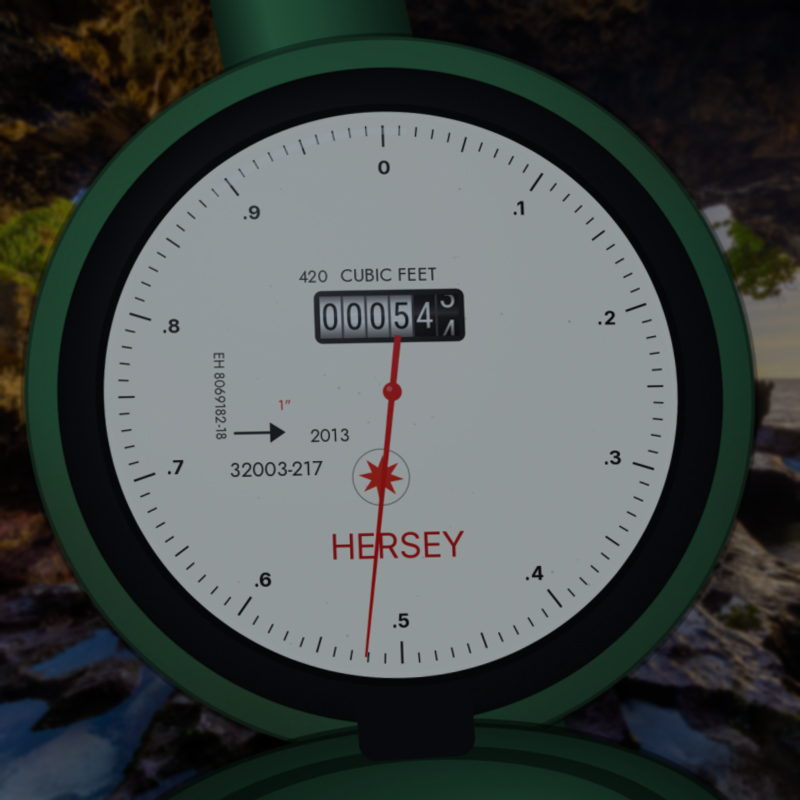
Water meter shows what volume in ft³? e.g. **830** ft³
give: **543.52** ft³
